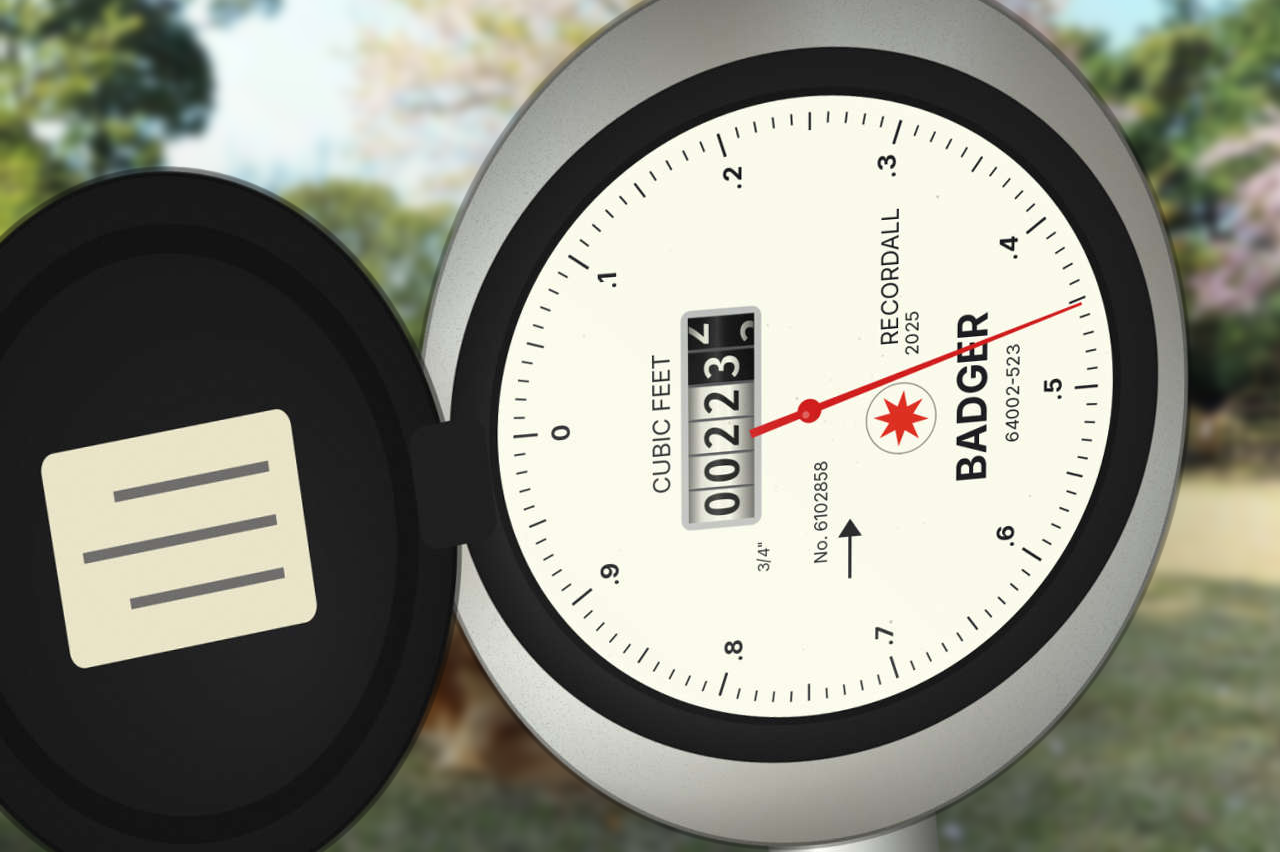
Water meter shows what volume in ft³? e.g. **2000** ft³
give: **2232.45** ft³
